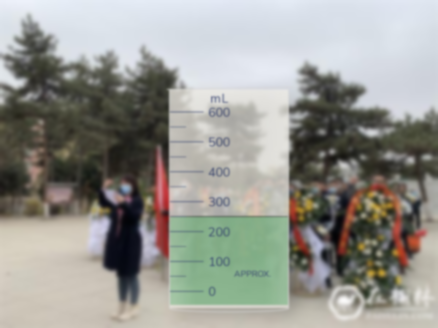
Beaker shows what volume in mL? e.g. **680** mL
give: **250** mL
